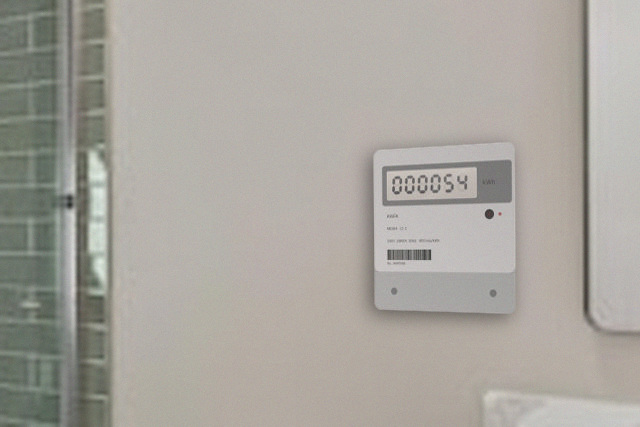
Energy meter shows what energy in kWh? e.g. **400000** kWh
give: **54** kWh
